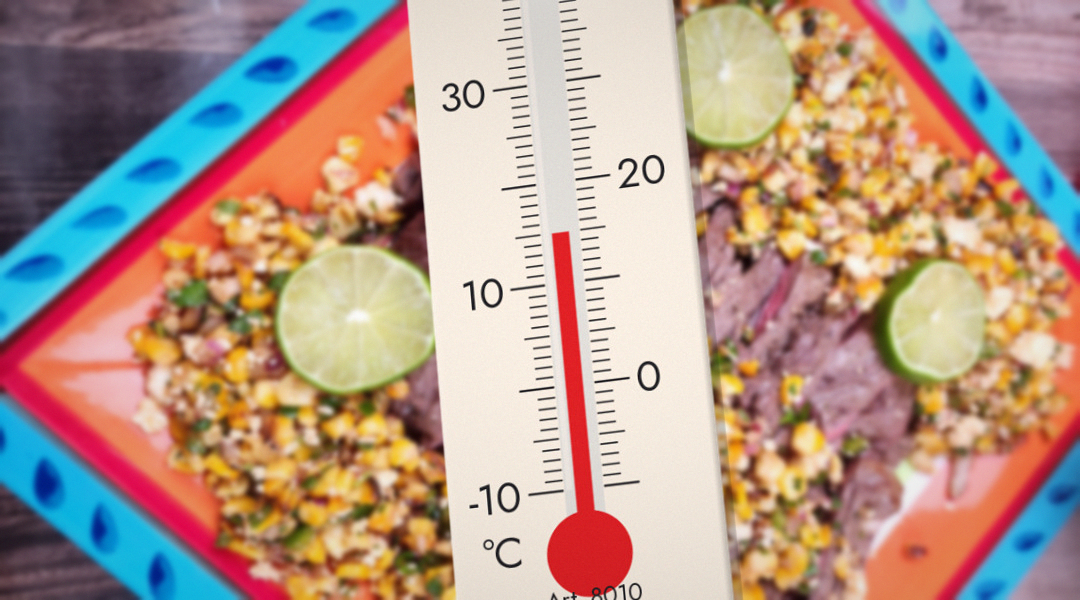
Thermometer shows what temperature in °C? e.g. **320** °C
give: **15** °C
